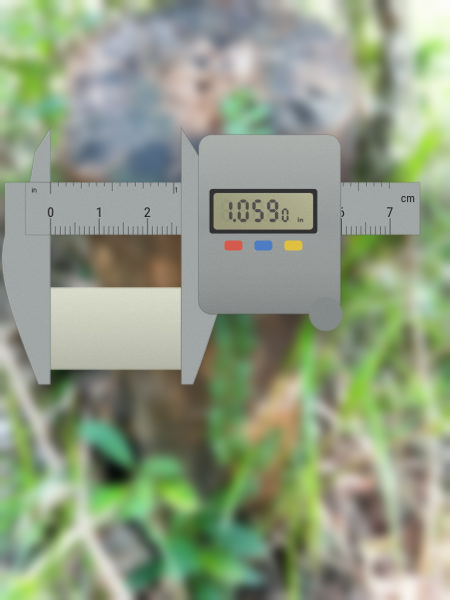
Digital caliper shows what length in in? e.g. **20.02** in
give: **1.0590** in
